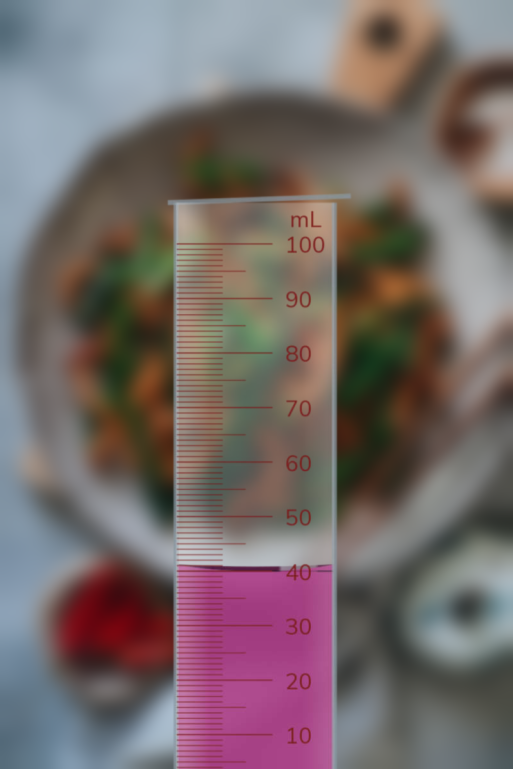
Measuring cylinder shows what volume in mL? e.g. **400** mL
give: **40** mL
